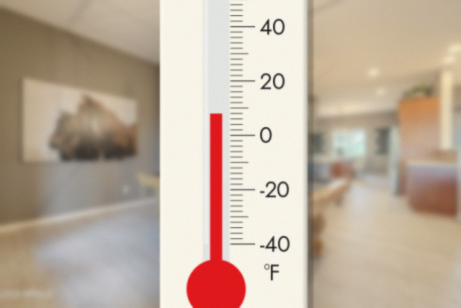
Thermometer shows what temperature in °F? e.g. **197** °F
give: **8** °F
